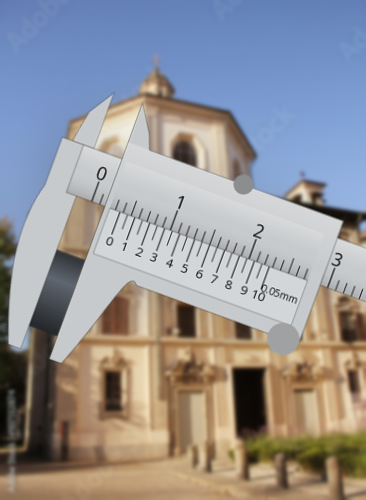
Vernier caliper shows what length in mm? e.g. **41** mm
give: **3.6** mm
